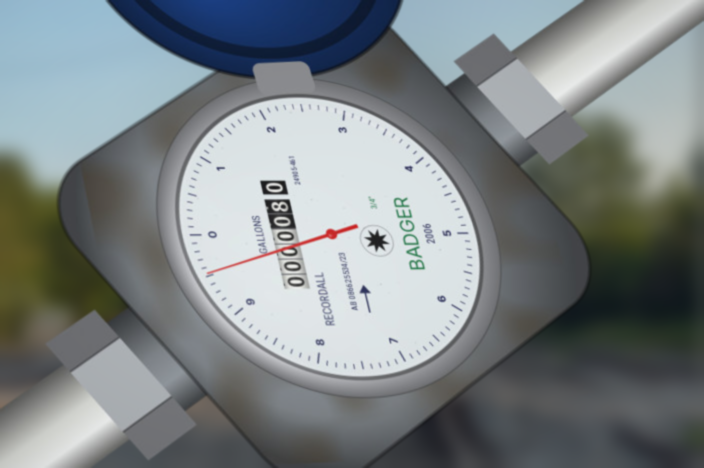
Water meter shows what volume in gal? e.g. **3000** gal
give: **79.5** gal
